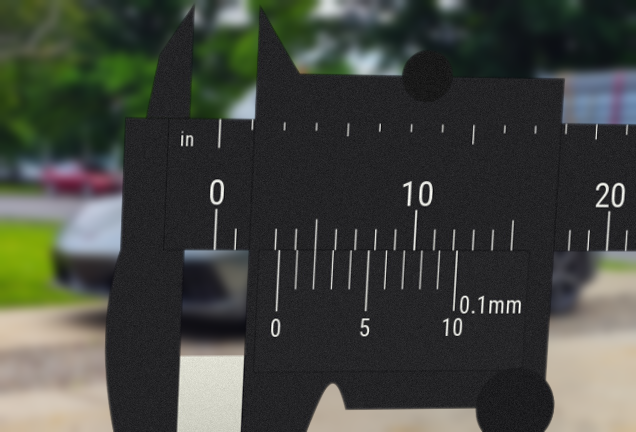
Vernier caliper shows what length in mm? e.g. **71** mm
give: **3.2** mm
